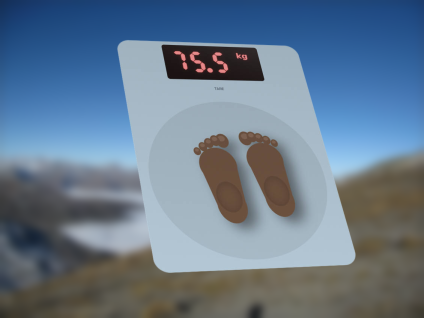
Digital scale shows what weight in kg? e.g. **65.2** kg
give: **75.5** kg
